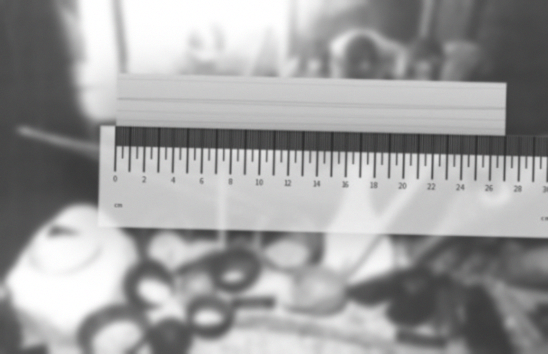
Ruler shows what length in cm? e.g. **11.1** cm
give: **27** cm
